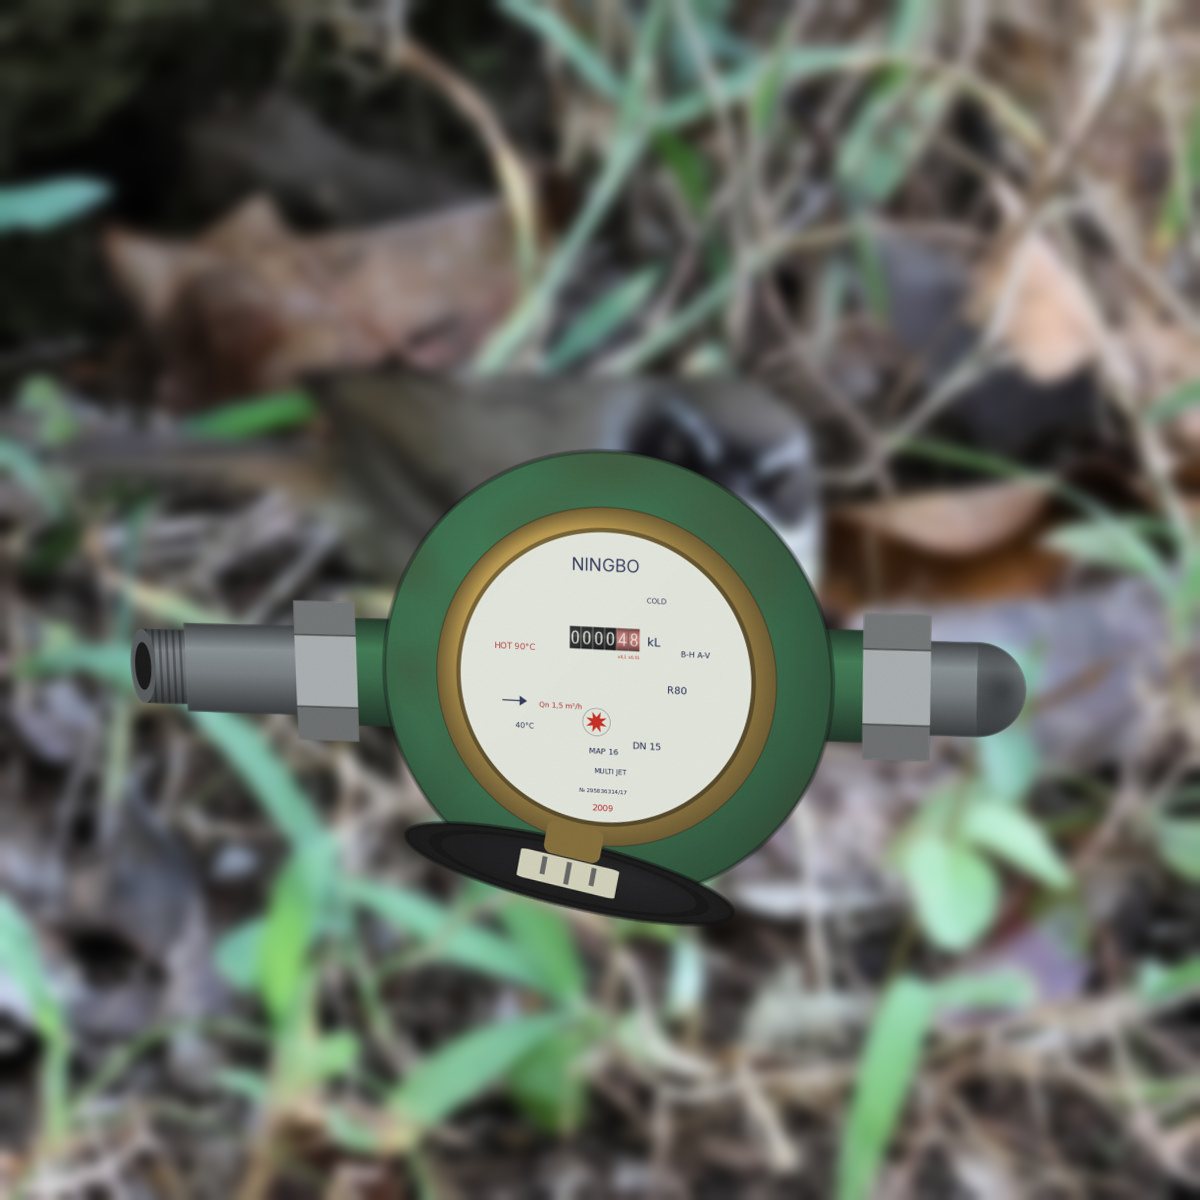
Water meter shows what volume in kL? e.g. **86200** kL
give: **0.48** kL
